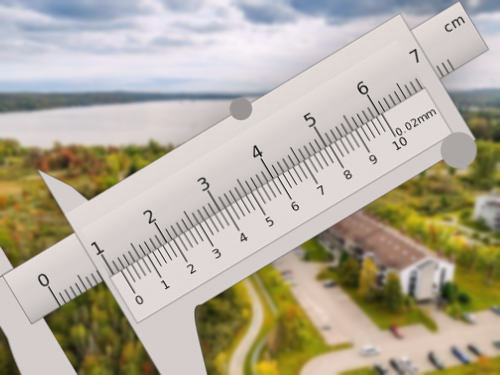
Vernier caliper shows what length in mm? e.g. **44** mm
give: **11.4** mm
